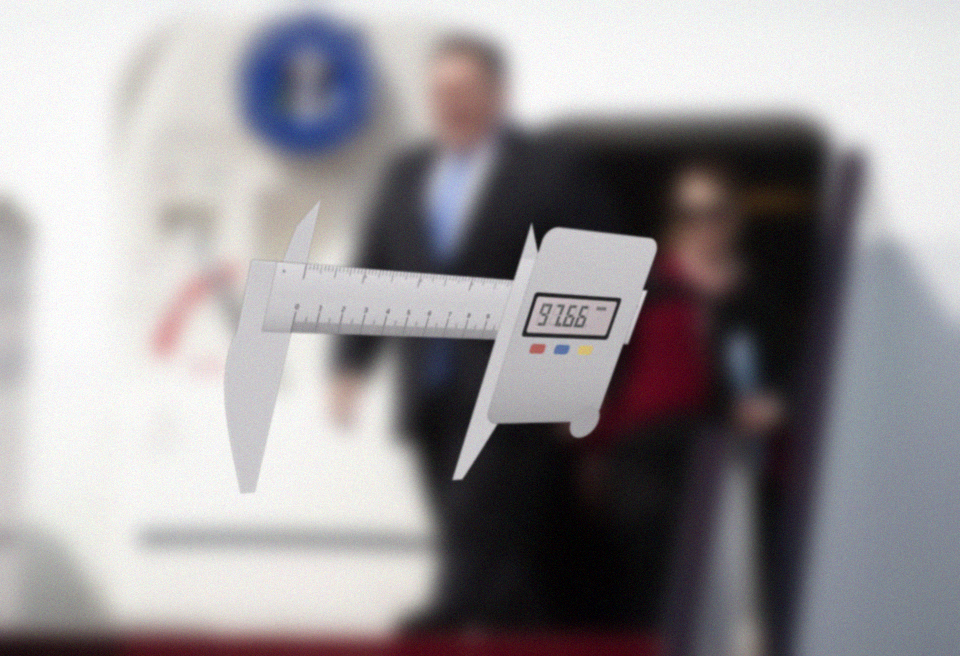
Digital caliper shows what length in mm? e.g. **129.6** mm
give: **97.66** mm
